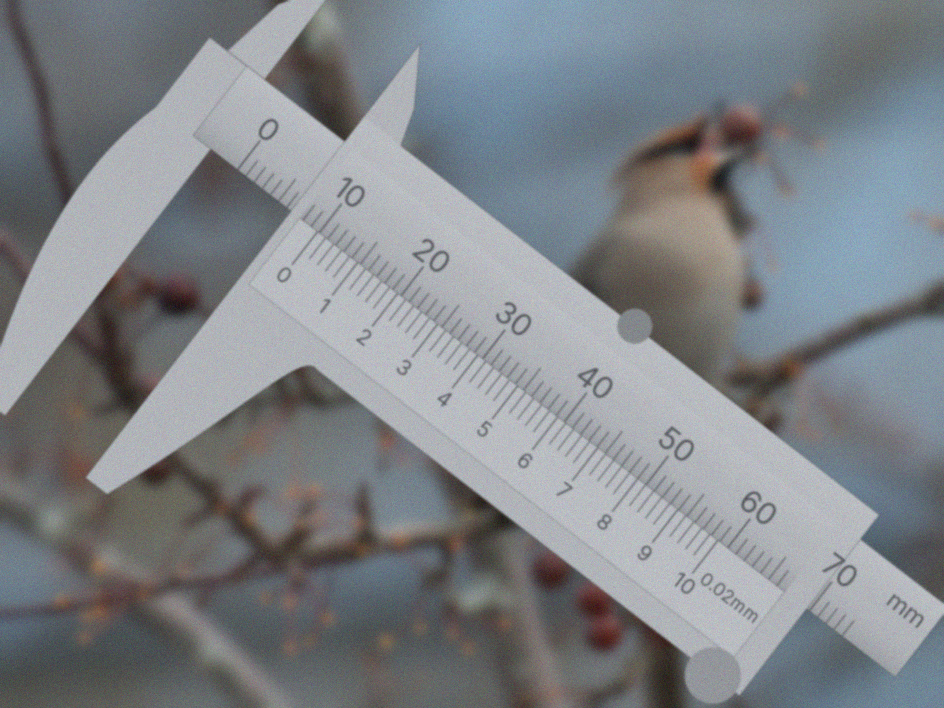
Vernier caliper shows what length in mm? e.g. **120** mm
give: **9.8** mm
